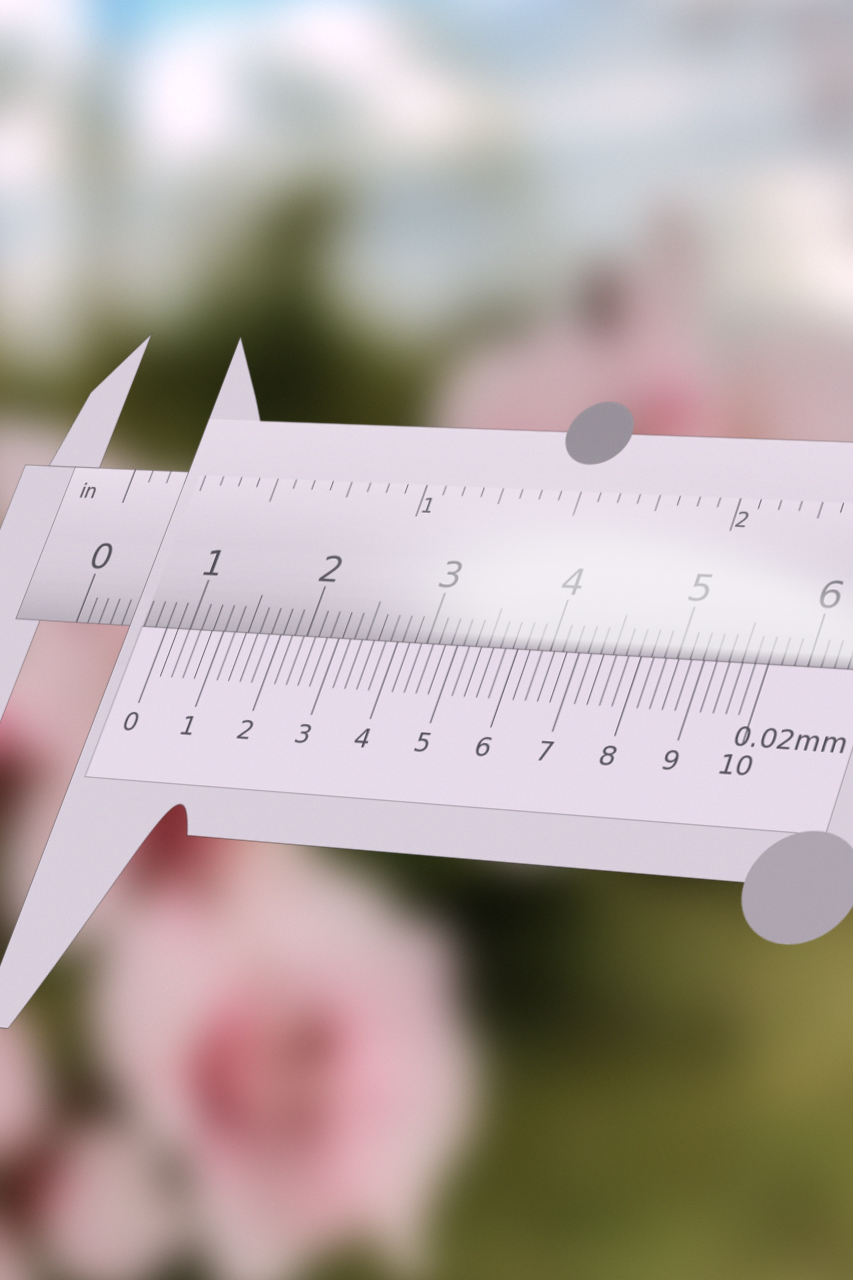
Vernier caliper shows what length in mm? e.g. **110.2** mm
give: **8.0** mm
